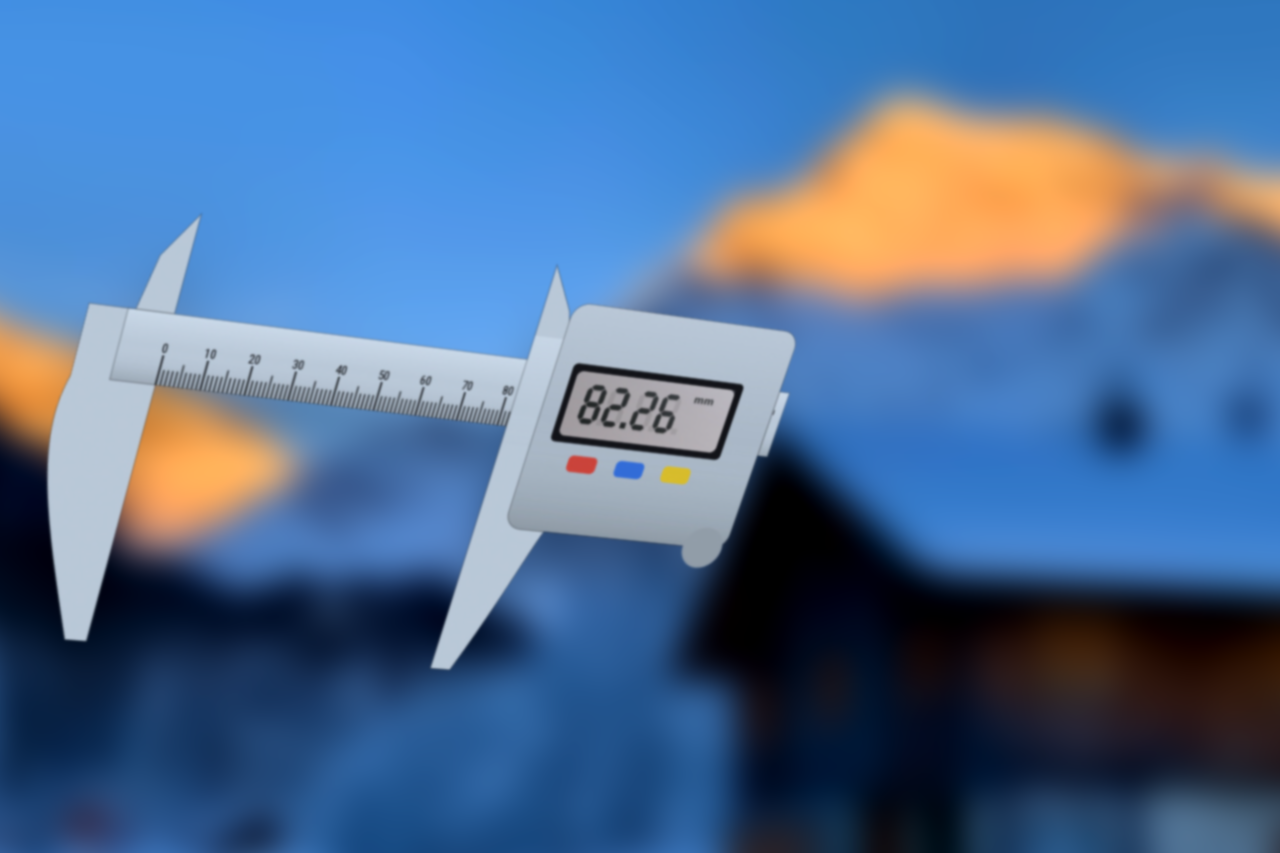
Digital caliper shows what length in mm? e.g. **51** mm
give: **82.26** mm
